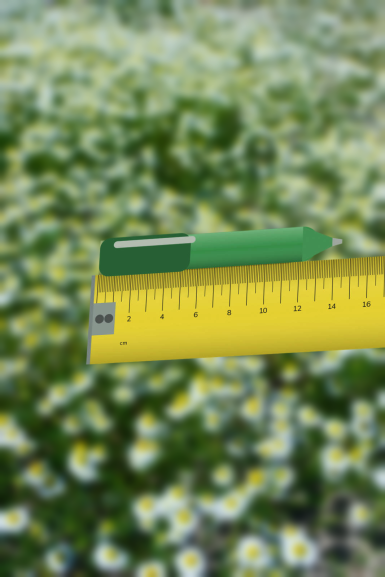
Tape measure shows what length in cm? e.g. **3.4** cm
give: **14.5** cm
